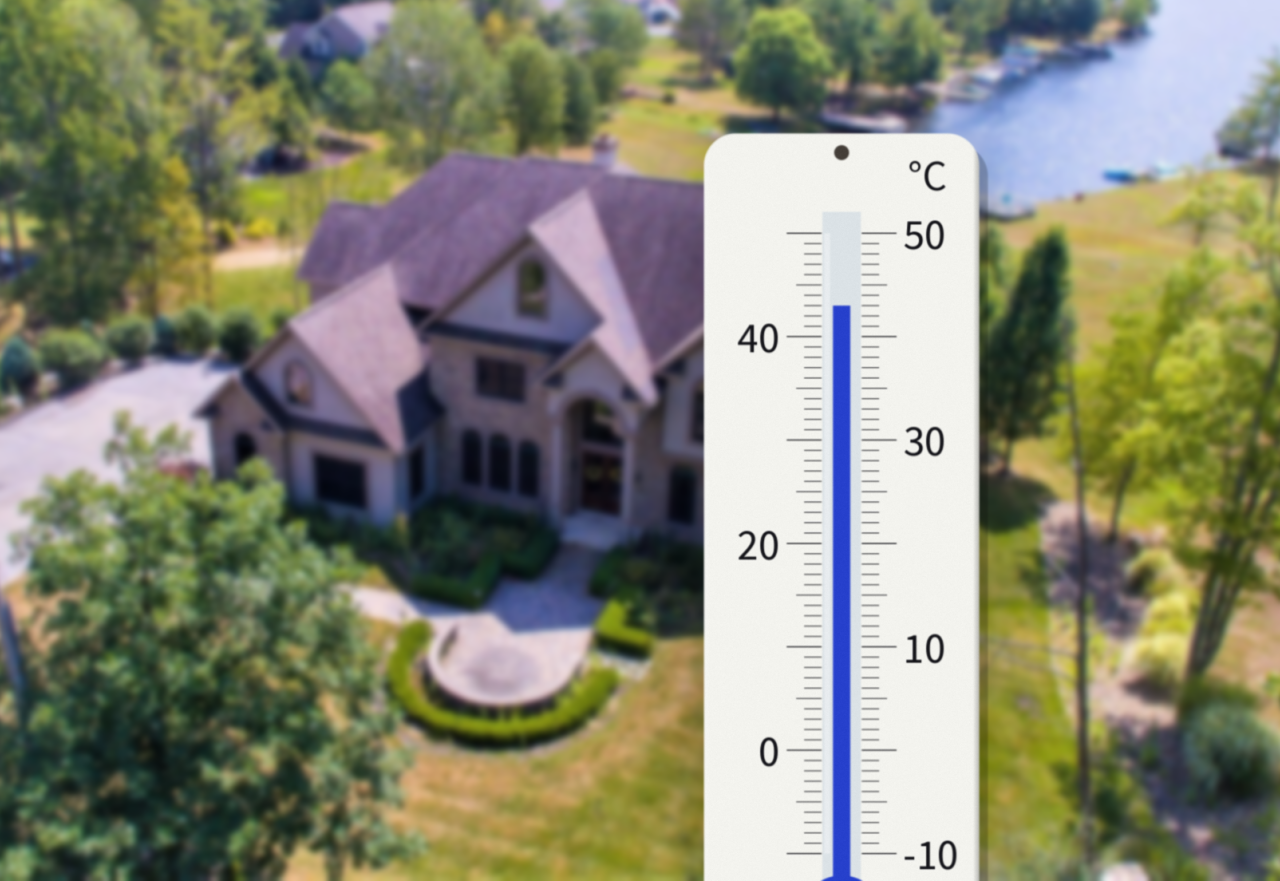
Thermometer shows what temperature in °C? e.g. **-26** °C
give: **43** °C
